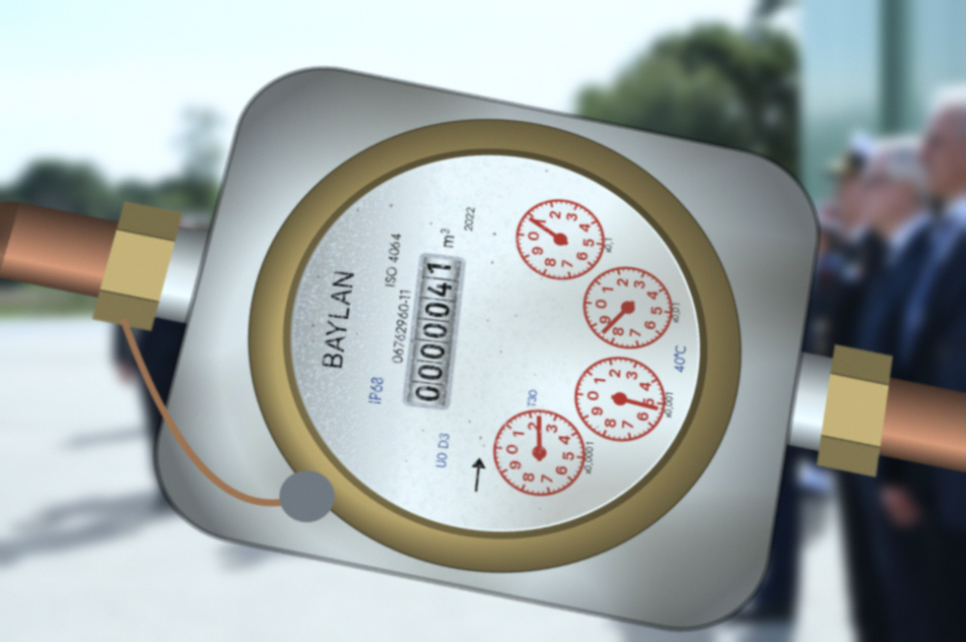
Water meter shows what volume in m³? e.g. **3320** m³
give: **41.0852** m³
